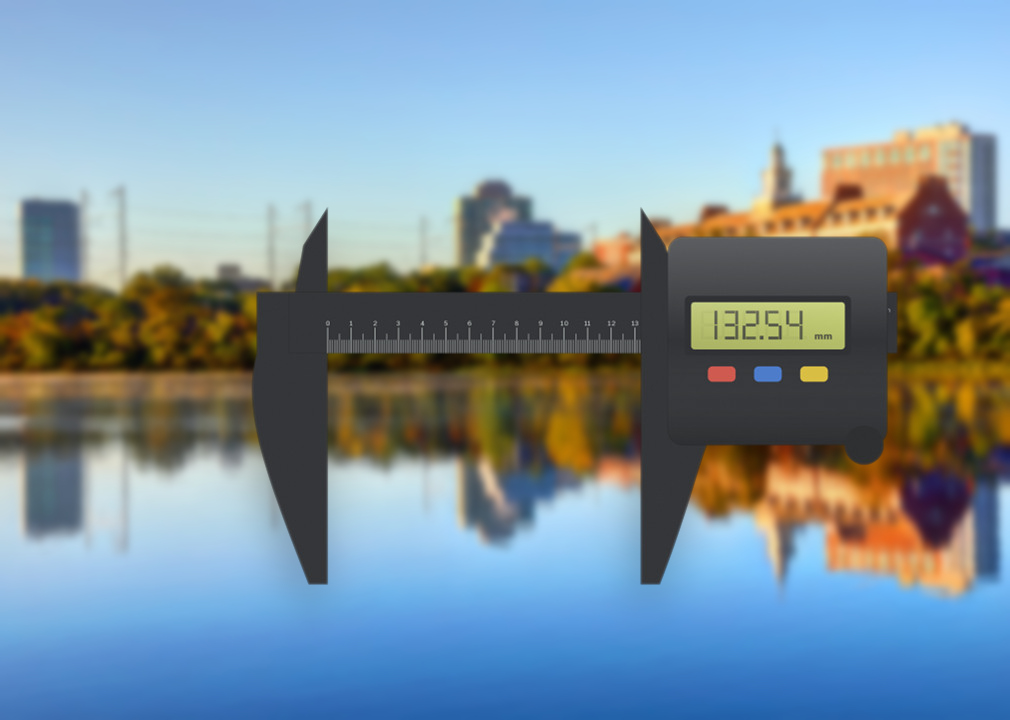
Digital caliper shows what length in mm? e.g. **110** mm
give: **132.54** mm
